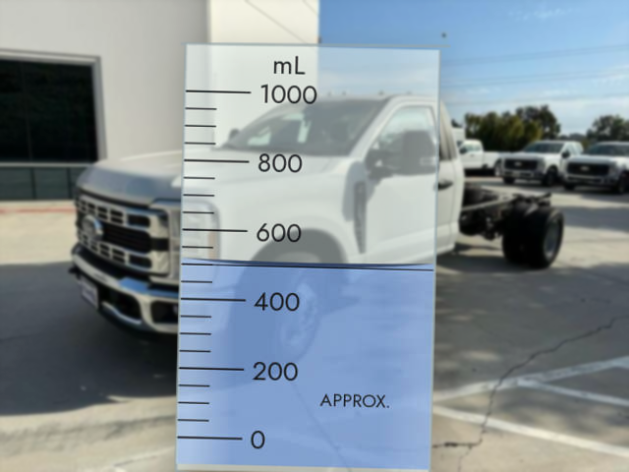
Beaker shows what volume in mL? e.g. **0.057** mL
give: **500** mL
